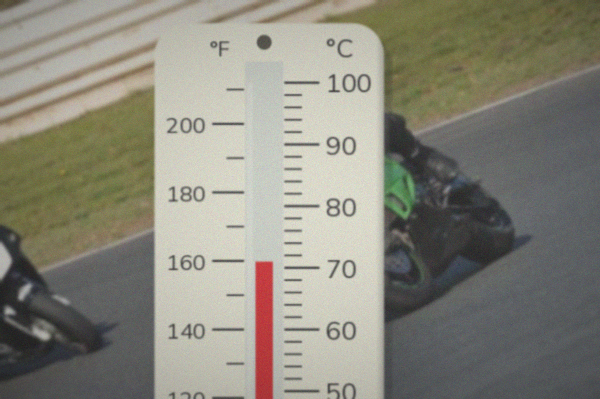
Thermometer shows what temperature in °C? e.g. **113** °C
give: **71** °C
